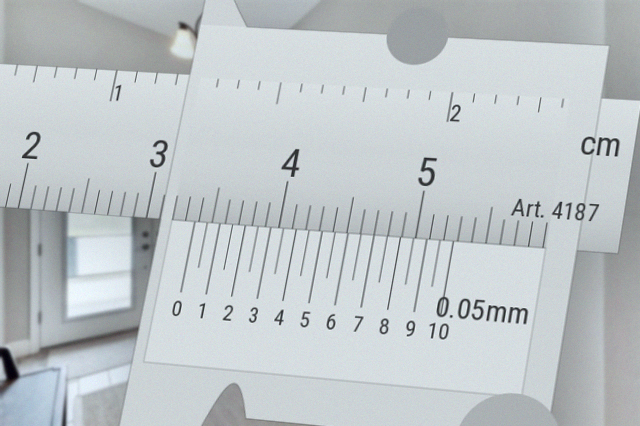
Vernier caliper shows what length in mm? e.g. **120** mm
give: **33.7** mm
